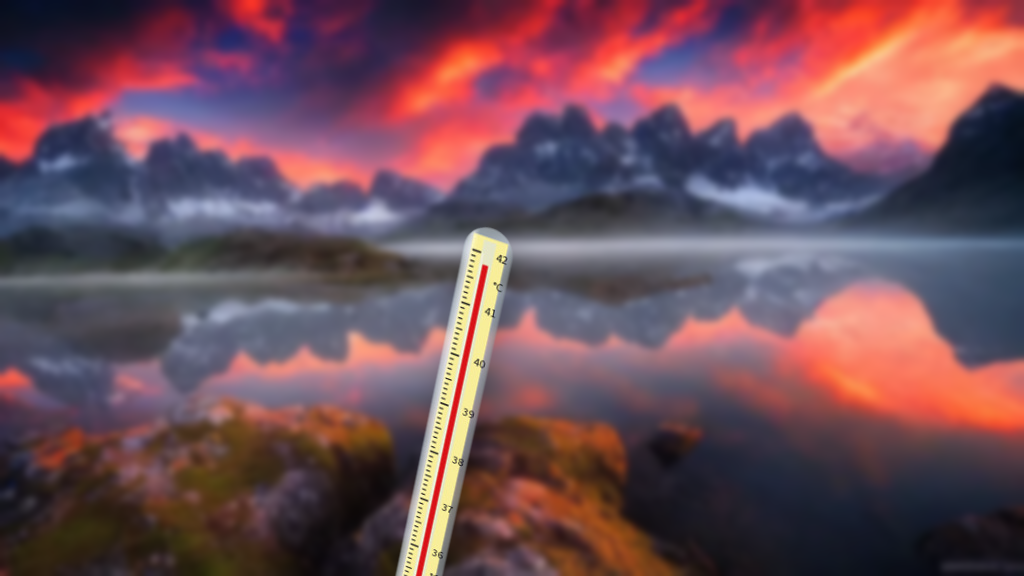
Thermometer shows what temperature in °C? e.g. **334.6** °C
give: **41.8** °C
